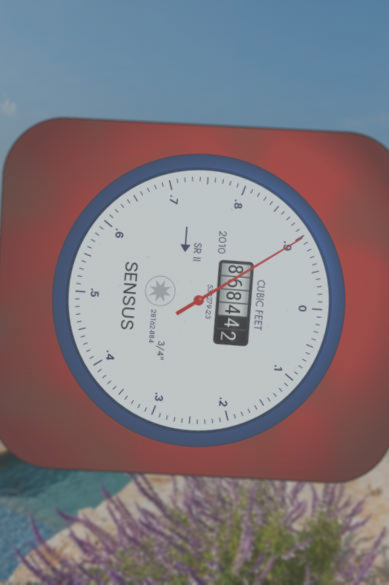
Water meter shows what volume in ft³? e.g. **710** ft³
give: **868441.90** ft³
